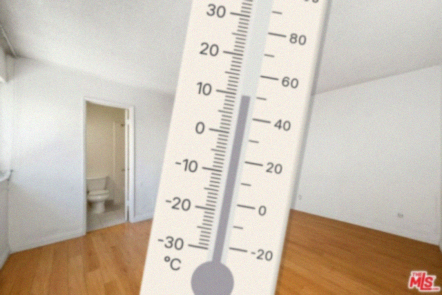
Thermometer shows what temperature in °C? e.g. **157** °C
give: **10** °C
